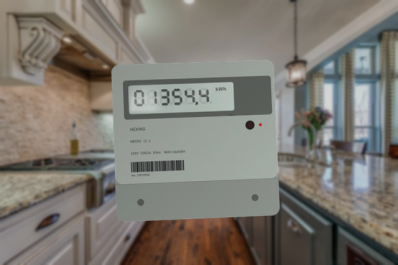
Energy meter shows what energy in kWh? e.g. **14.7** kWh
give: **1354.4** kWh
